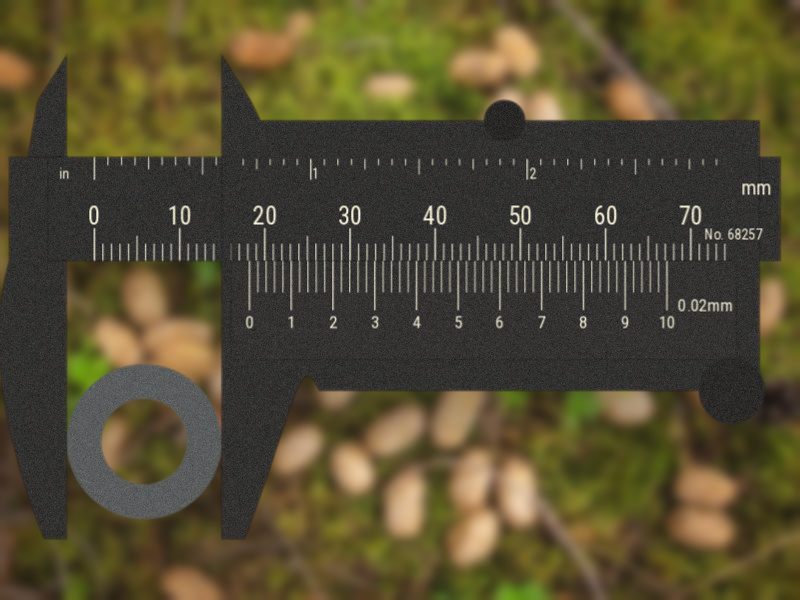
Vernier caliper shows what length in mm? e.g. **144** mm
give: **18.2** mm
